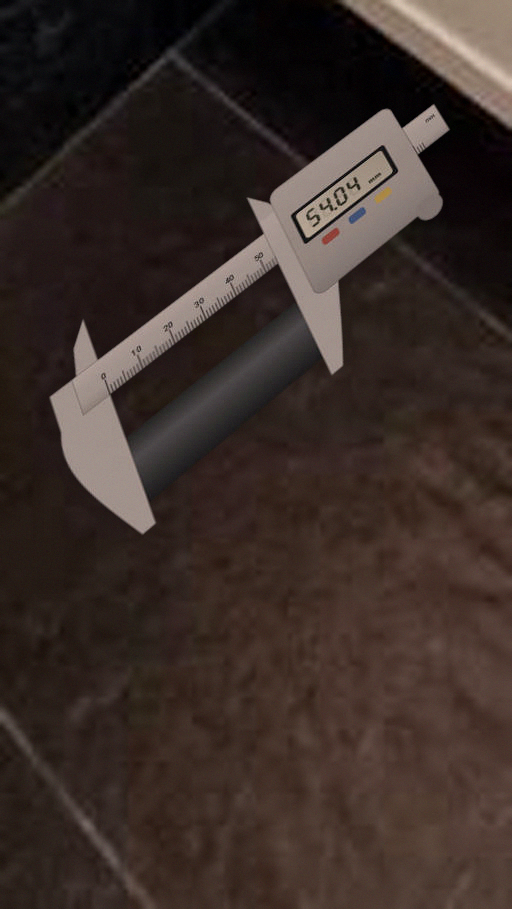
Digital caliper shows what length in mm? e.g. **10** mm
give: **54.04** mm
